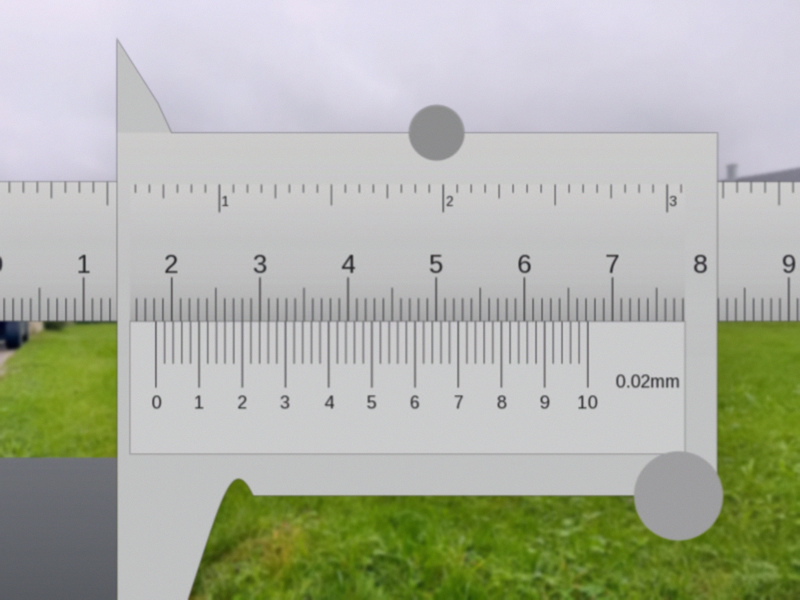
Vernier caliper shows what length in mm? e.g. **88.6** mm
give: **18.2** mm
